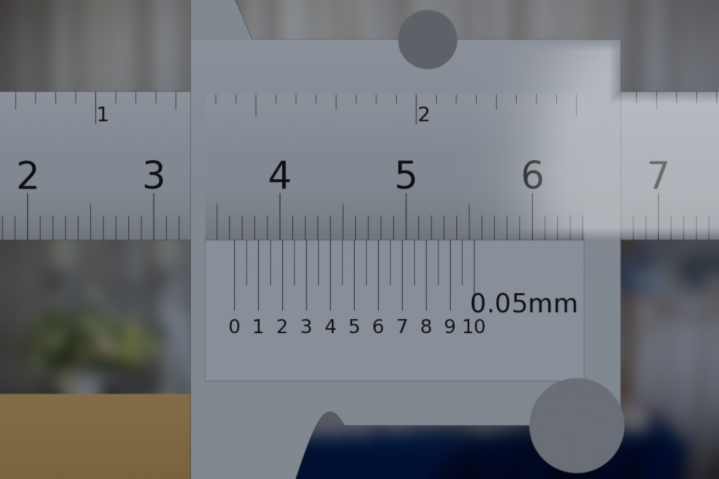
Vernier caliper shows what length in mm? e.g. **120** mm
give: **36.4** mm
